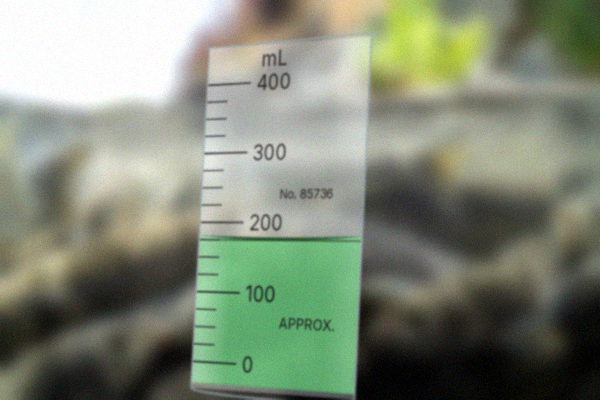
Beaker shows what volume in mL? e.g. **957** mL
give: **175** mL
